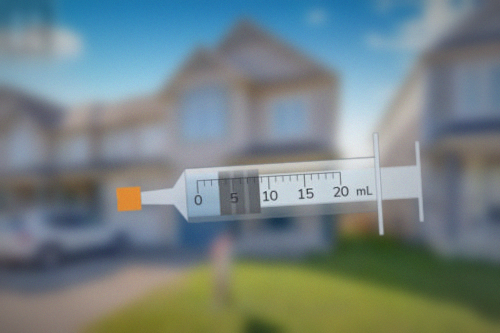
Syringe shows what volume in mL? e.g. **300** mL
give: **3** mL
